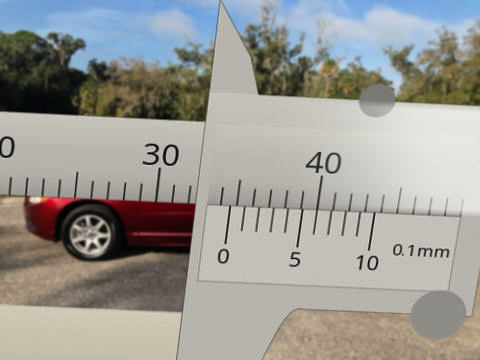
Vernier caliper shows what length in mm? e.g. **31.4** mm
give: **34.6** mm
